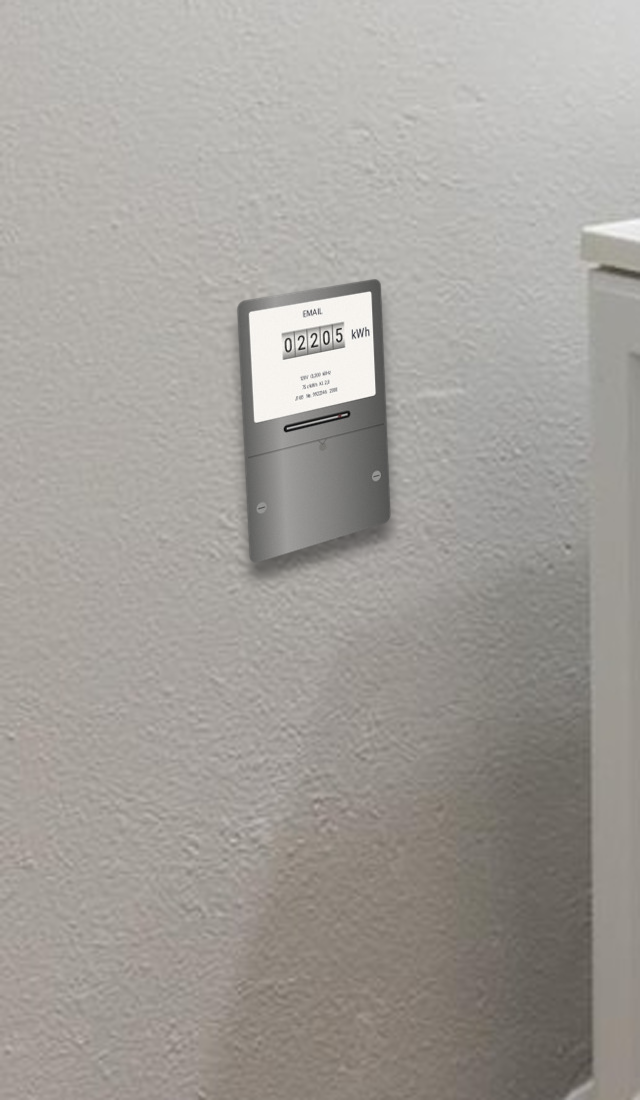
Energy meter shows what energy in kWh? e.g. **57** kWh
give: **2205** kWh
